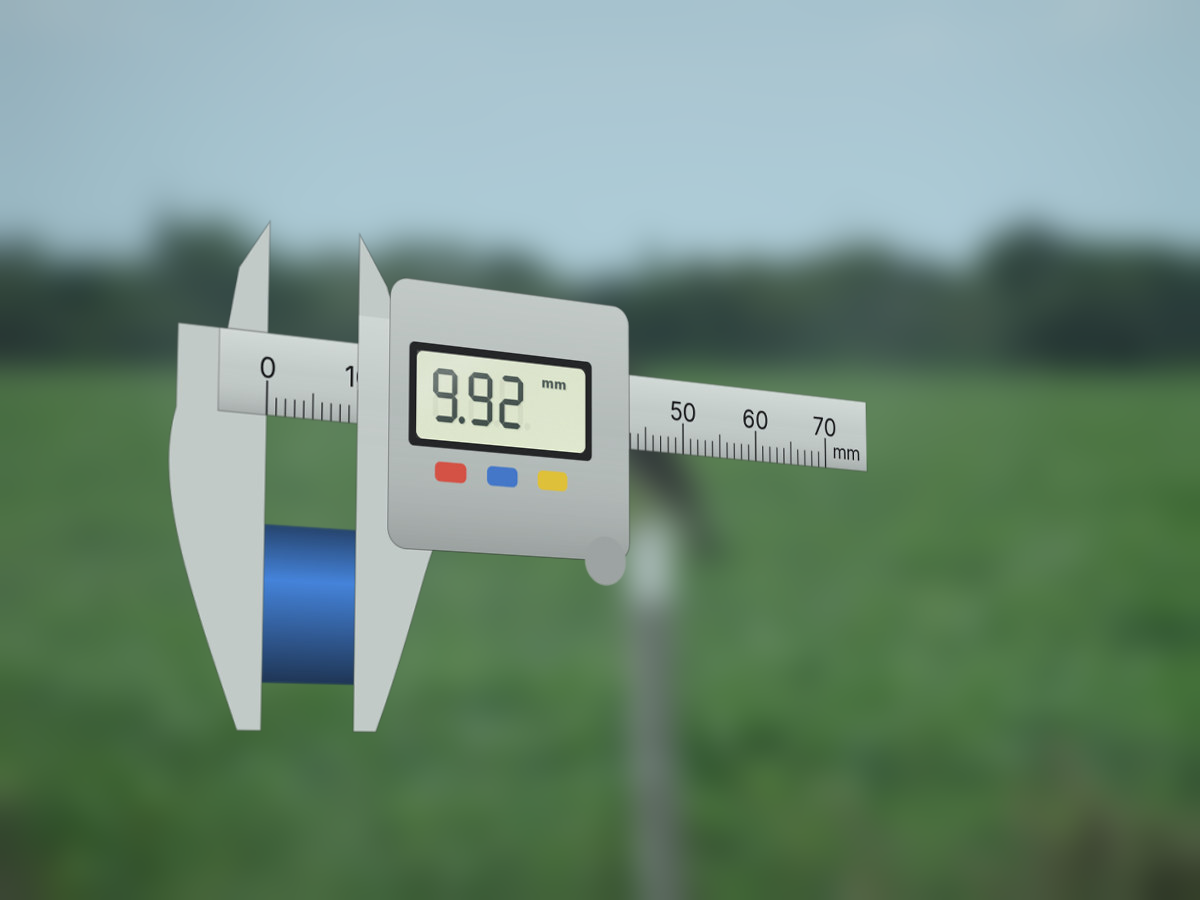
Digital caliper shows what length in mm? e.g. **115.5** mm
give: **9.92** mm
